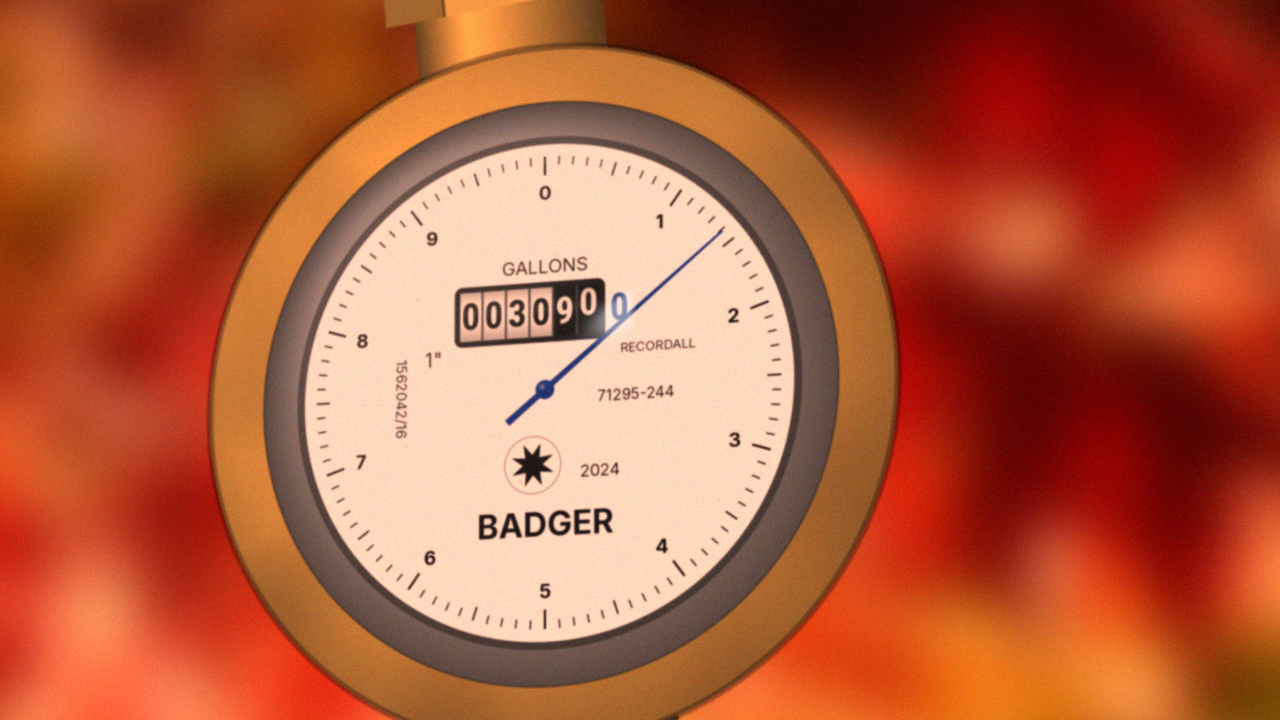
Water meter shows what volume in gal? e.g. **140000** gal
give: **30901.4** gal
